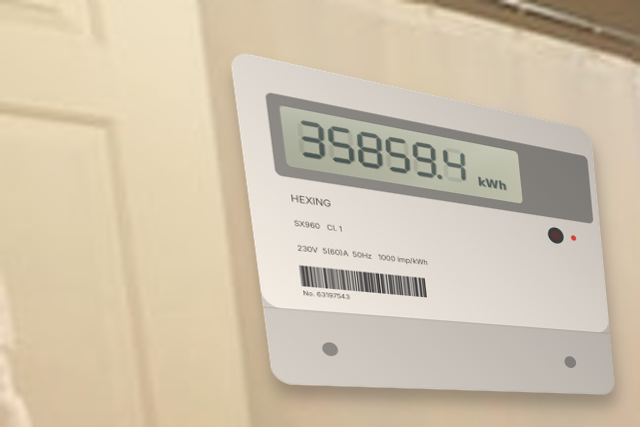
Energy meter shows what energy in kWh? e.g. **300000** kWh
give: **35859.4** kWh
